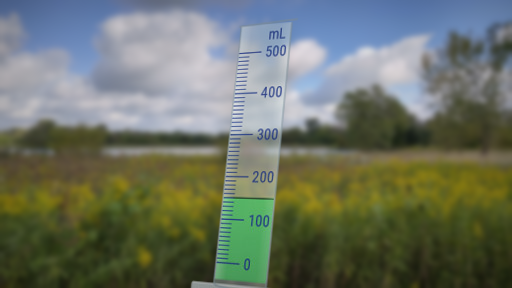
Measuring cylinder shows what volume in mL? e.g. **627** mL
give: **150** mL
